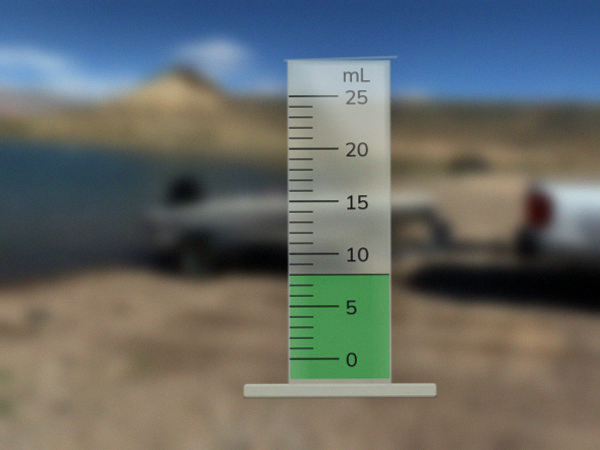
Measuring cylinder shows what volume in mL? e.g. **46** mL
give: **8** mL
